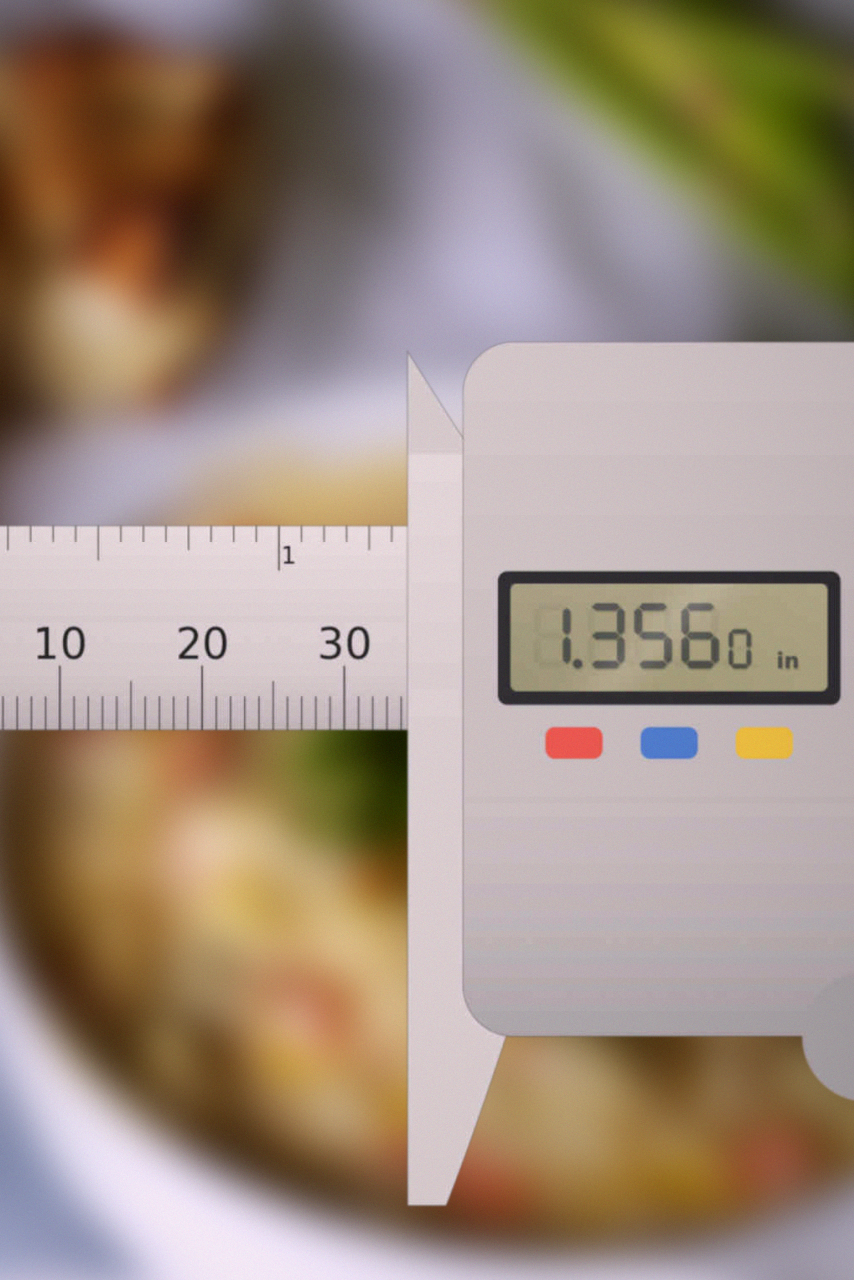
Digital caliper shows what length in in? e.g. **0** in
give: **1.3560** in
